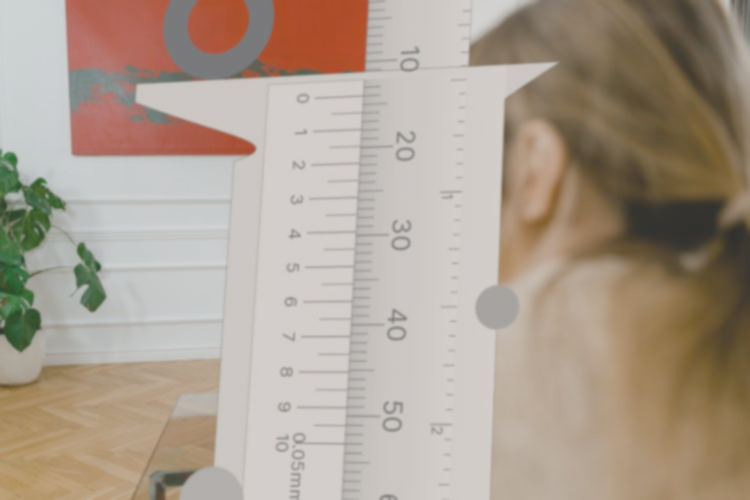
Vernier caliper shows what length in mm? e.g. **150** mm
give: **14.0** mm
